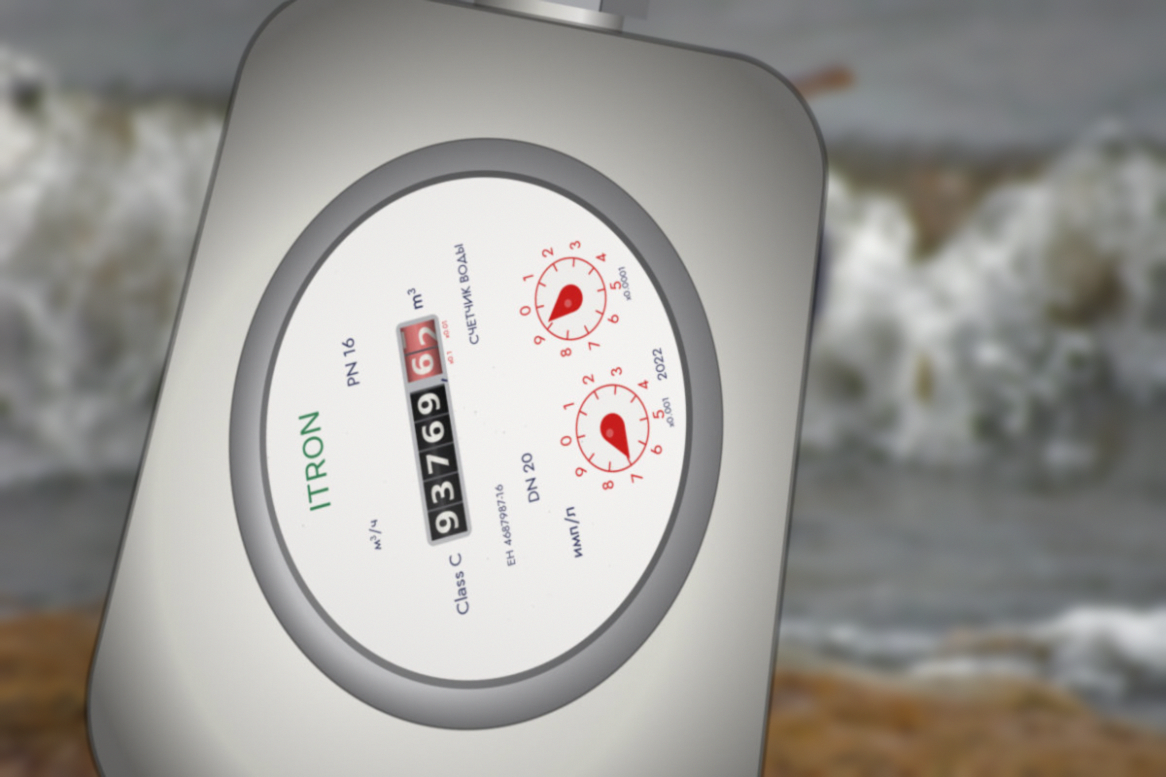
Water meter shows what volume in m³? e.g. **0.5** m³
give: **93769.6169** m³
